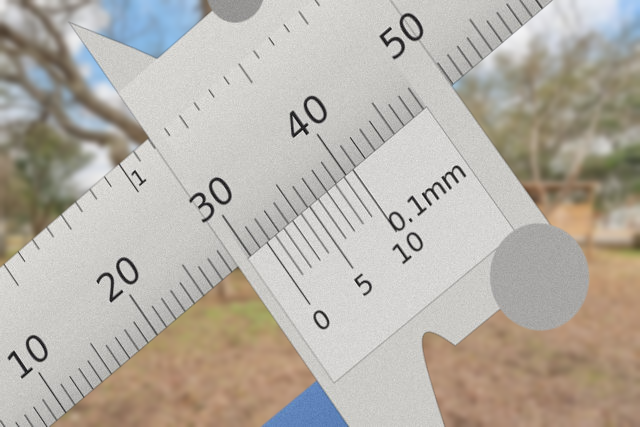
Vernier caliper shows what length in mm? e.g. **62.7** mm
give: **31.7** mm
